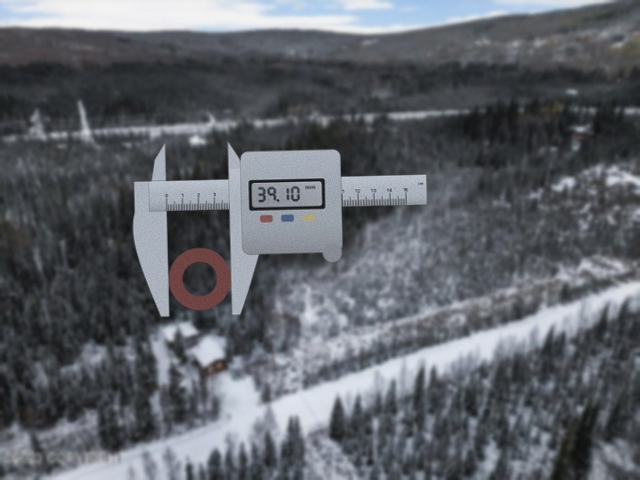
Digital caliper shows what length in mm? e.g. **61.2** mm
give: **39.10** mm
